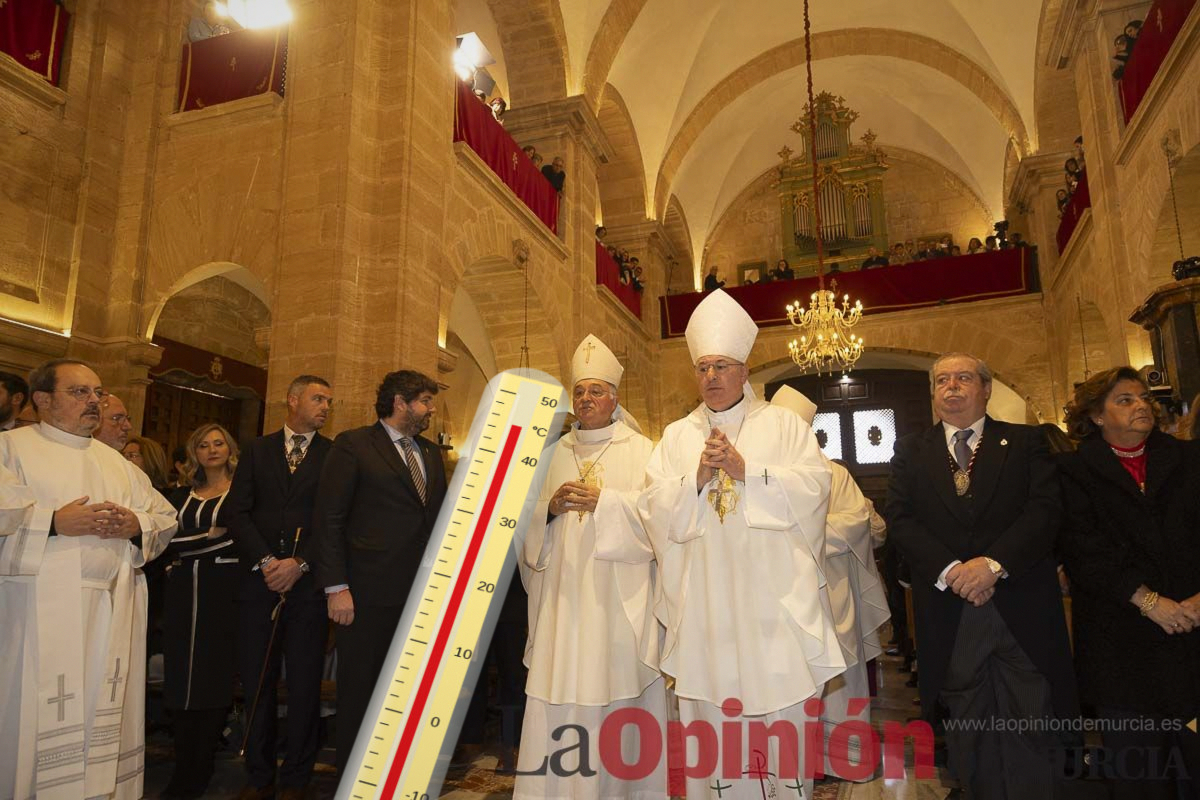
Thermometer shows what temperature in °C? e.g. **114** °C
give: **45** °C
